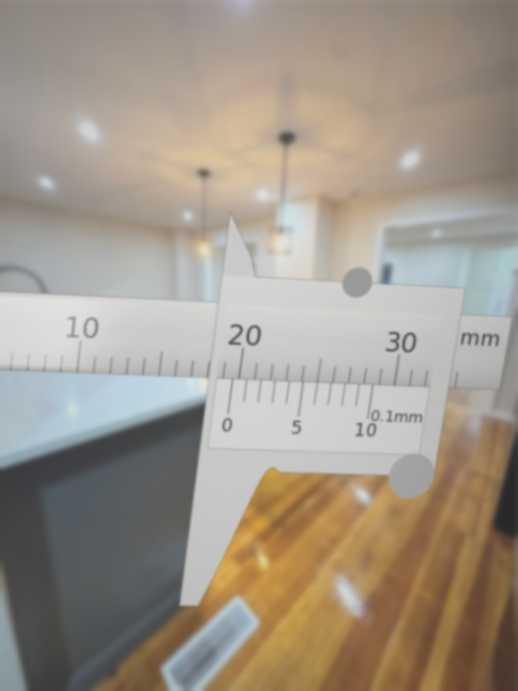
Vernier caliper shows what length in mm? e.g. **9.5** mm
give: **19.6** mm
